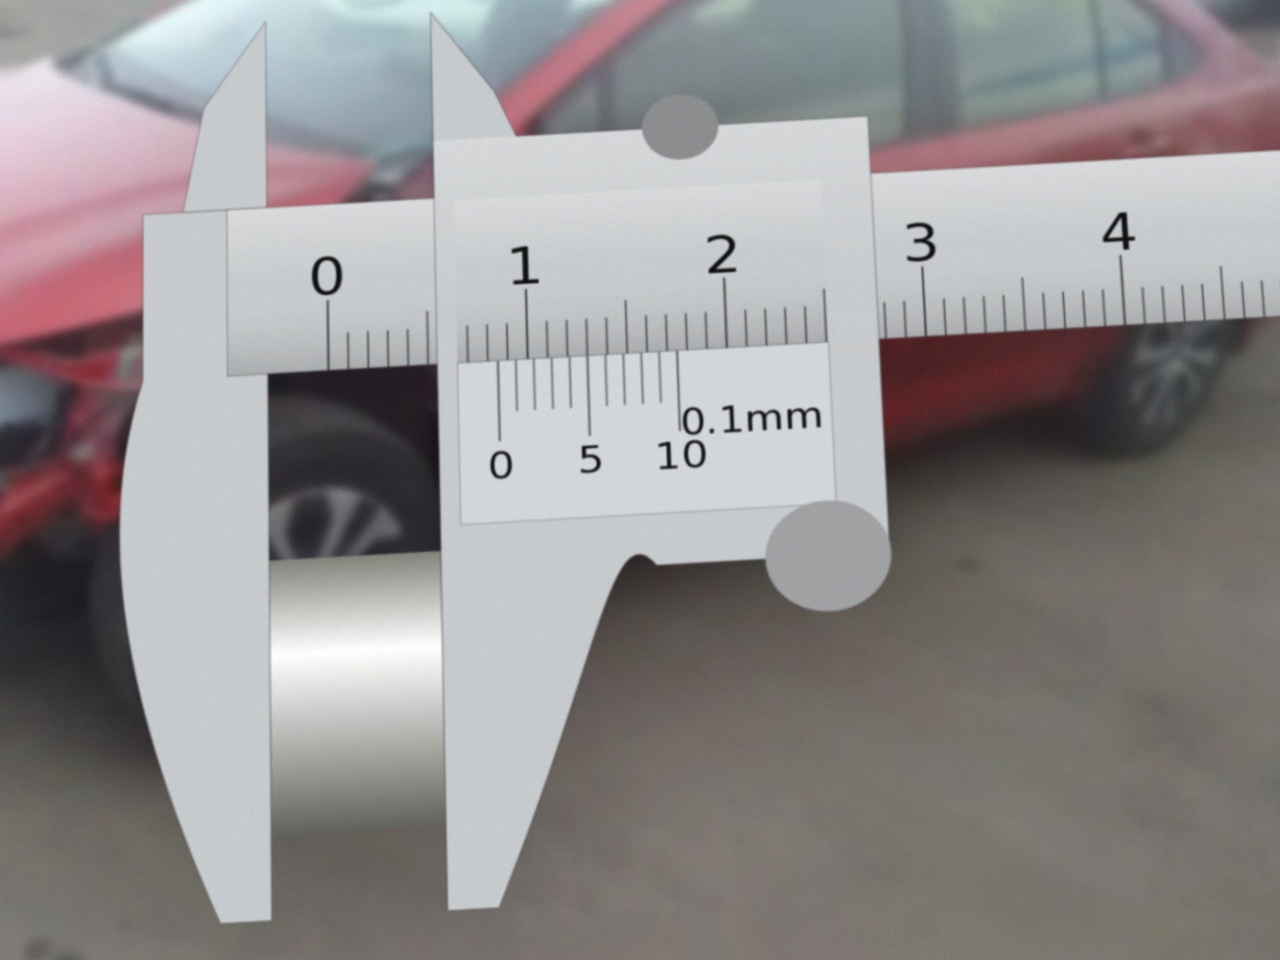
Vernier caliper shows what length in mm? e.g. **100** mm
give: **8.5** mm
